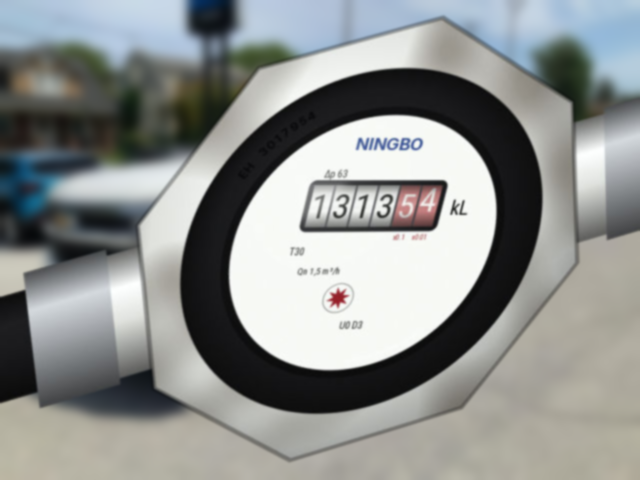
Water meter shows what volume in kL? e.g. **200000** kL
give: **1313.54** kL
